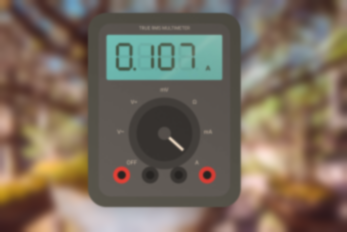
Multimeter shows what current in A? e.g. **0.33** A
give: **0.107** A
